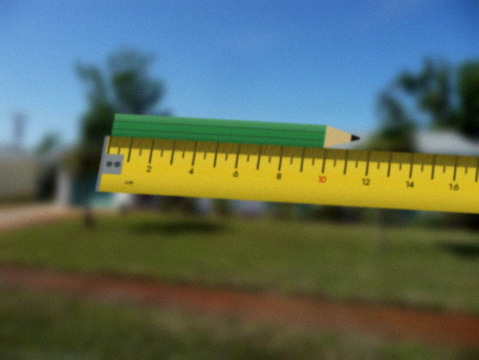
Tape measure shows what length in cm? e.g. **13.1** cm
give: **11.5** cm
